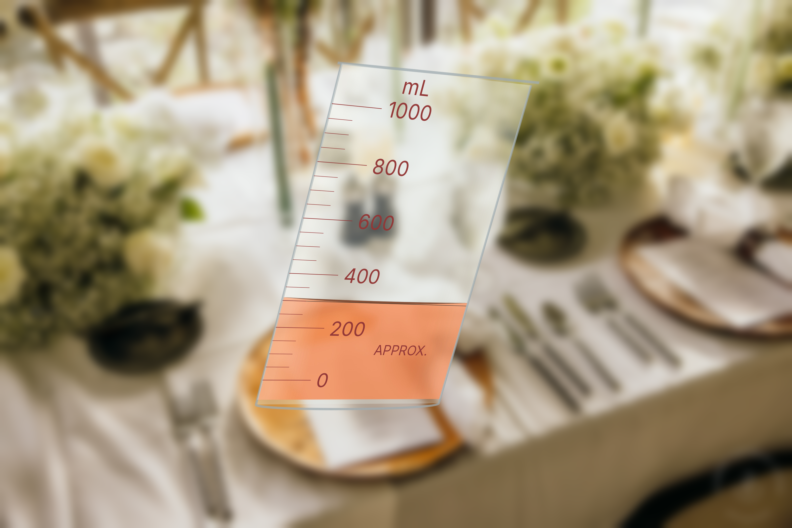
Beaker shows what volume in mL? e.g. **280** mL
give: **300** mL
